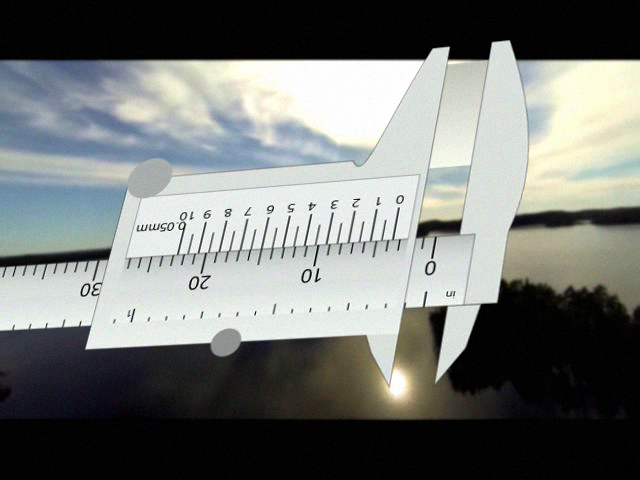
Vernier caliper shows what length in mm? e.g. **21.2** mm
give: **3.6** mm
